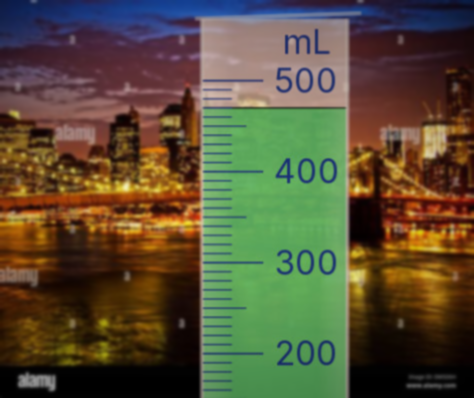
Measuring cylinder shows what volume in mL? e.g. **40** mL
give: **470** mL
